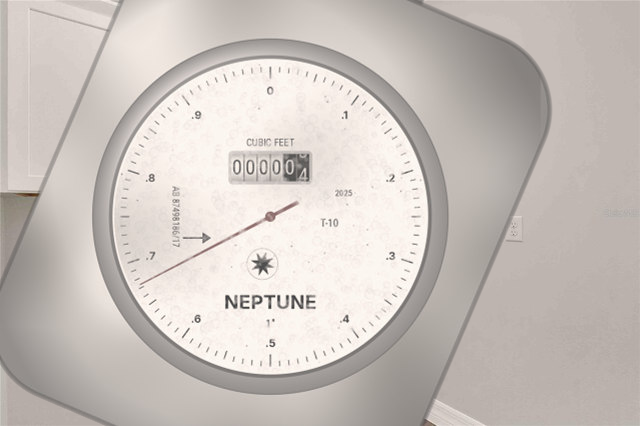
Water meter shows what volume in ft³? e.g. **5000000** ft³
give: **3.67** ft³
